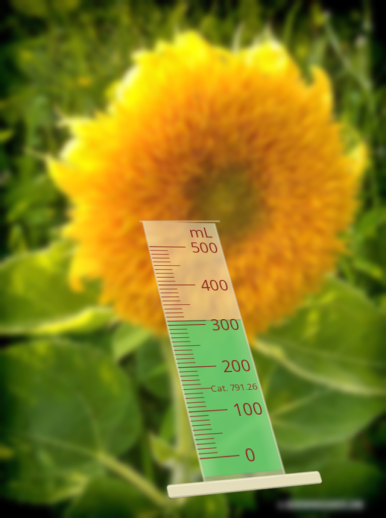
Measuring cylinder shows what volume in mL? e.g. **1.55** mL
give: **310** mL
